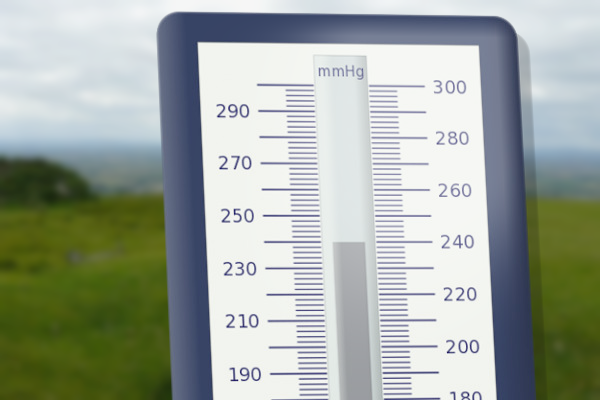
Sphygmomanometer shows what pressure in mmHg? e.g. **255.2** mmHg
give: **240** mmHg
